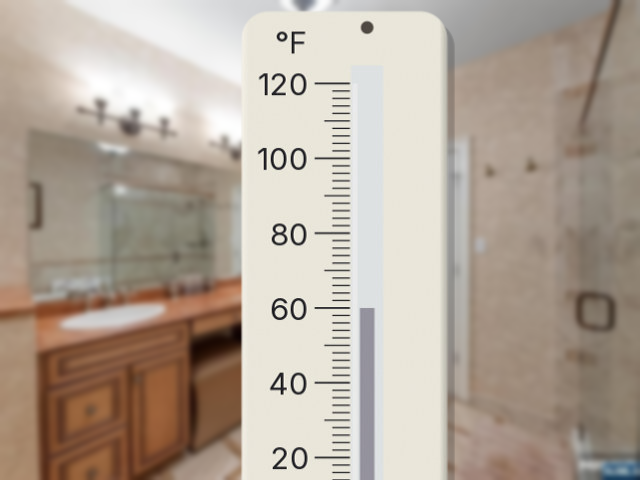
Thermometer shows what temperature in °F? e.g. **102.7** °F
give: **60** °F
